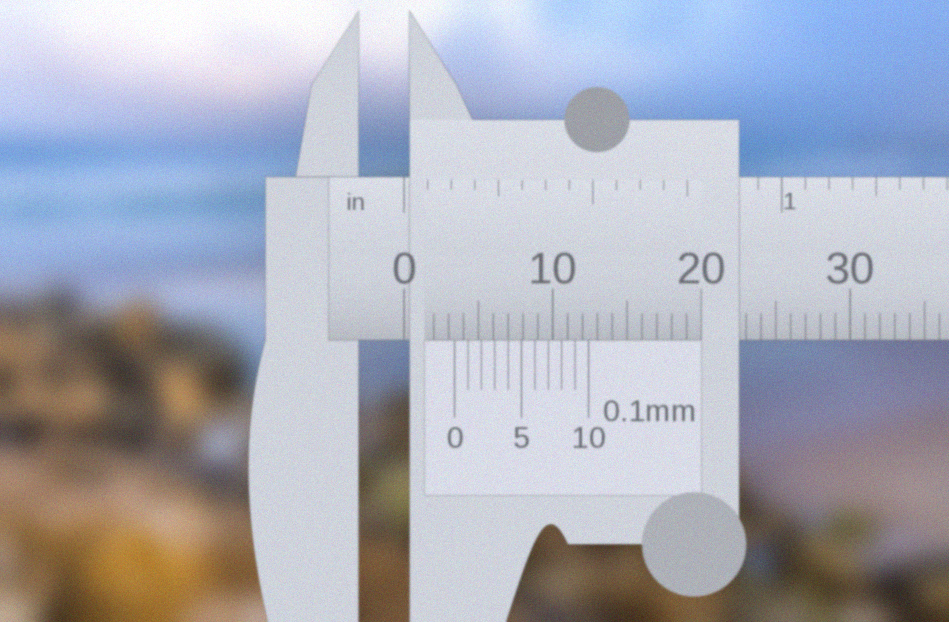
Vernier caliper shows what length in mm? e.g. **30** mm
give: **3.4** mm
